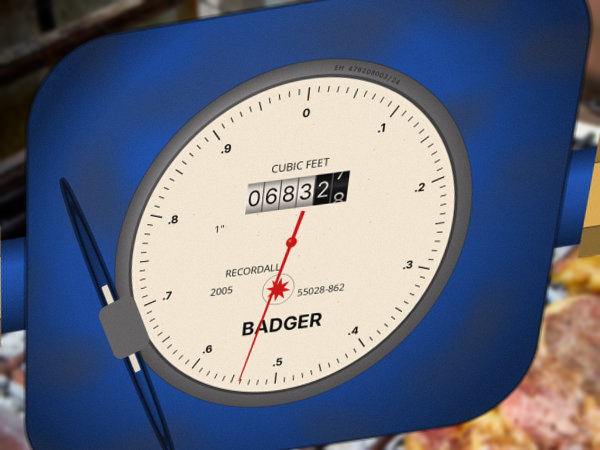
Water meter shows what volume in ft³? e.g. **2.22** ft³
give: **68327.54** ft³
